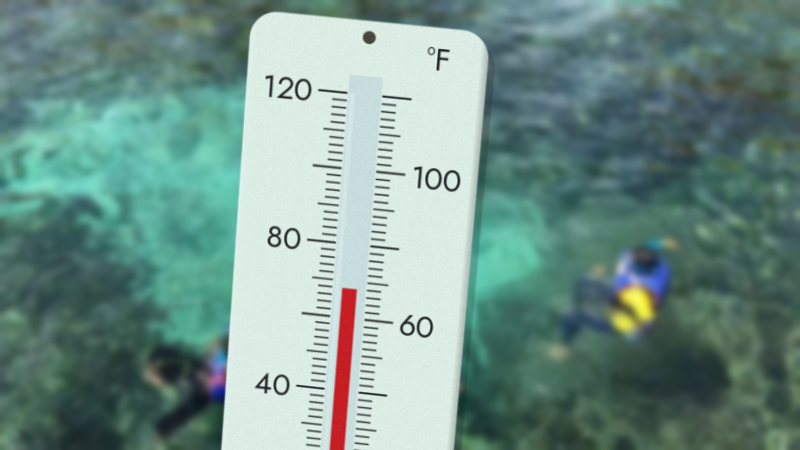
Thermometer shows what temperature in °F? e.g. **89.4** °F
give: **68** °F
